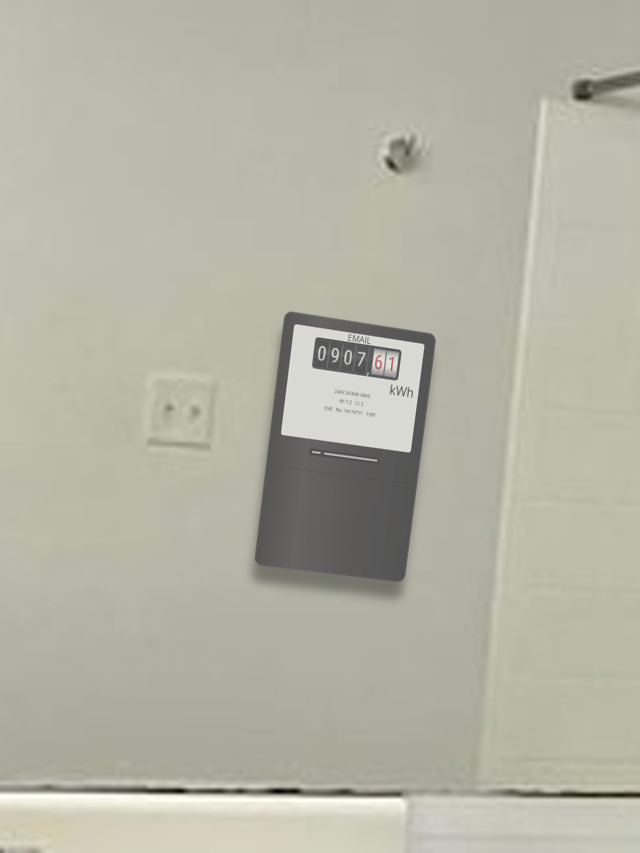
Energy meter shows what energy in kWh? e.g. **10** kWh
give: **907.61** kWh
